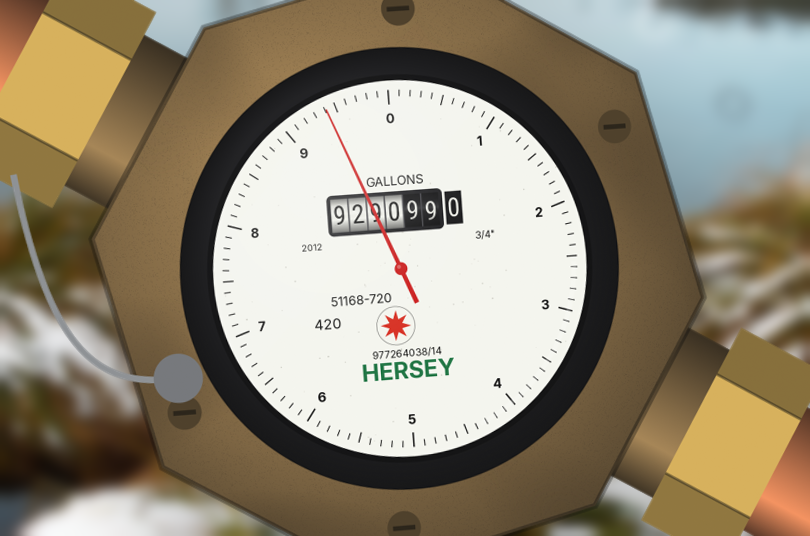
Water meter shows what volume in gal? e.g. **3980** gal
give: **9290989.4** gal
